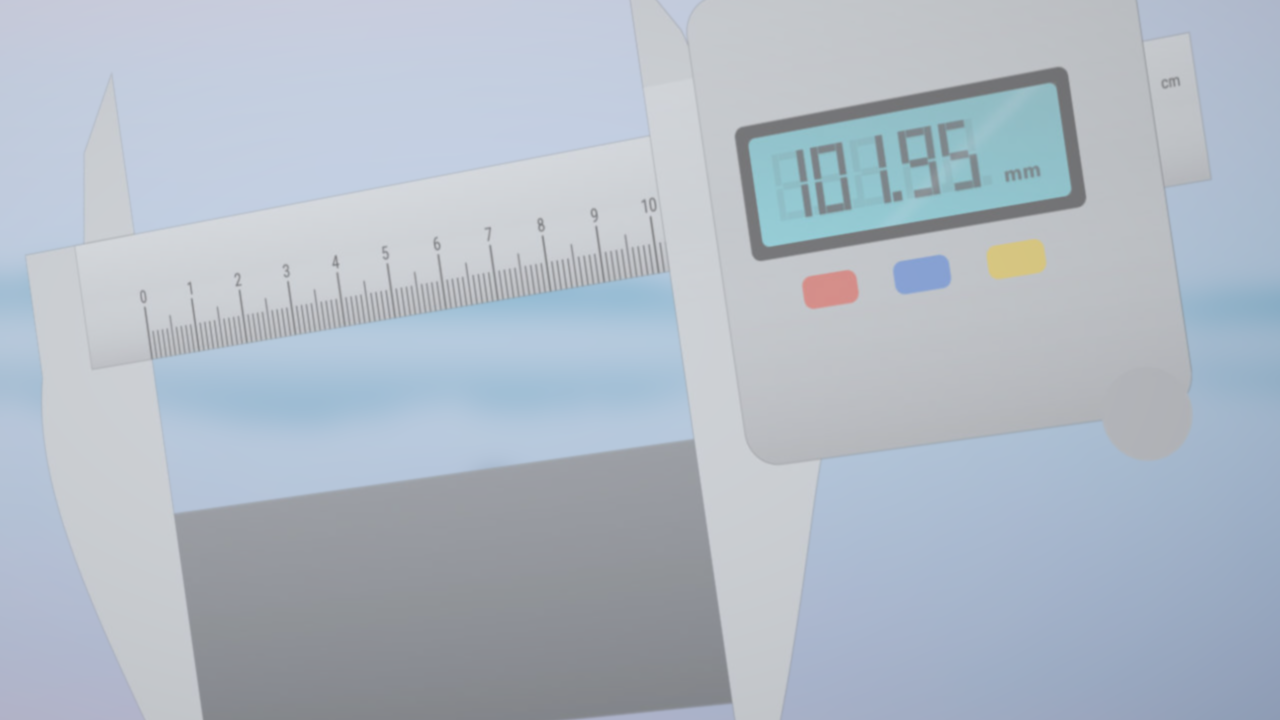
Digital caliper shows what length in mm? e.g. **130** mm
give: **101.95** mm
